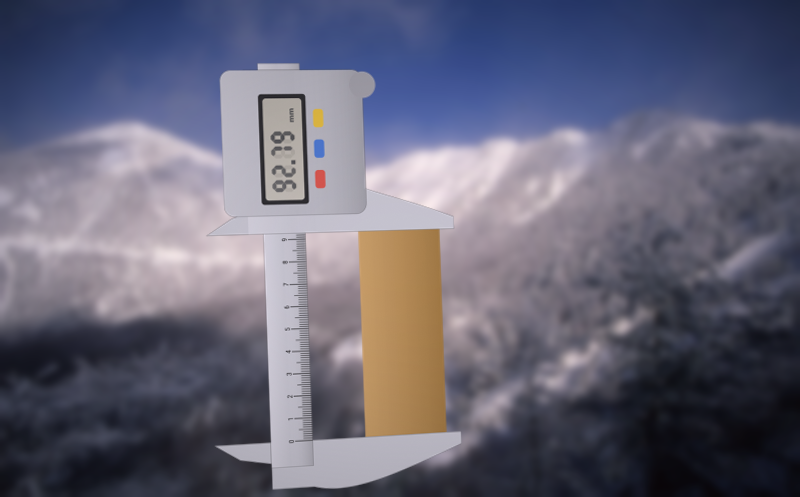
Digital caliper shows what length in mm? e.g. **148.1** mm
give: **92.79** mm
